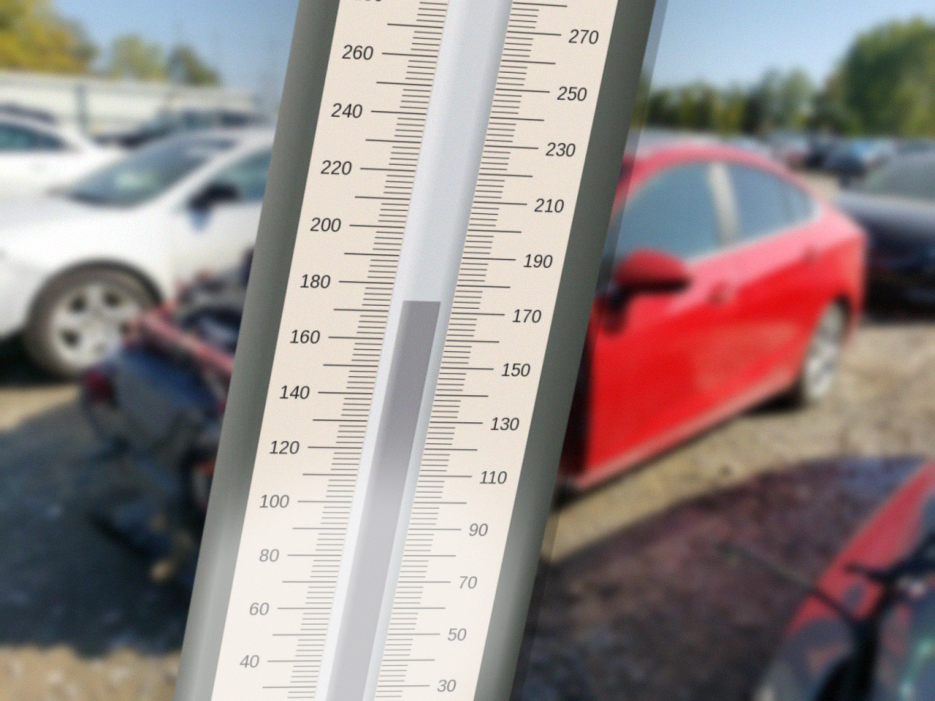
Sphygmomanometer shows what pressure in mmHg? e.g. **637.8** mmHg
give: **174** mmHg
